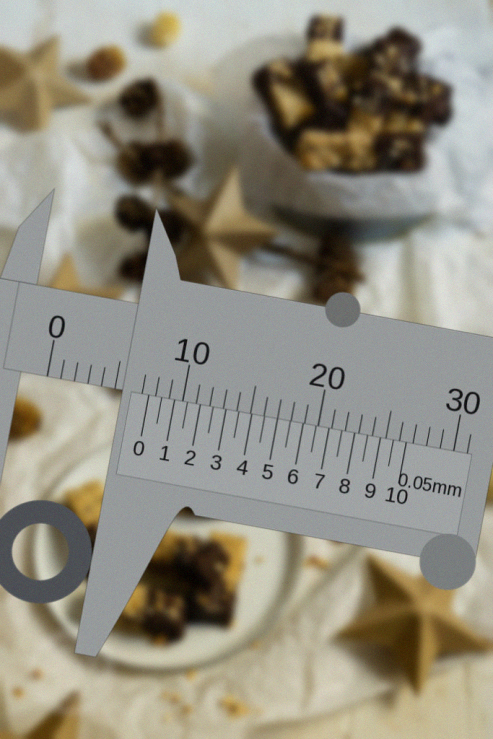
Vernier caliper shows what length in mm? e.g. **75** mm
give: **7.5** mm
